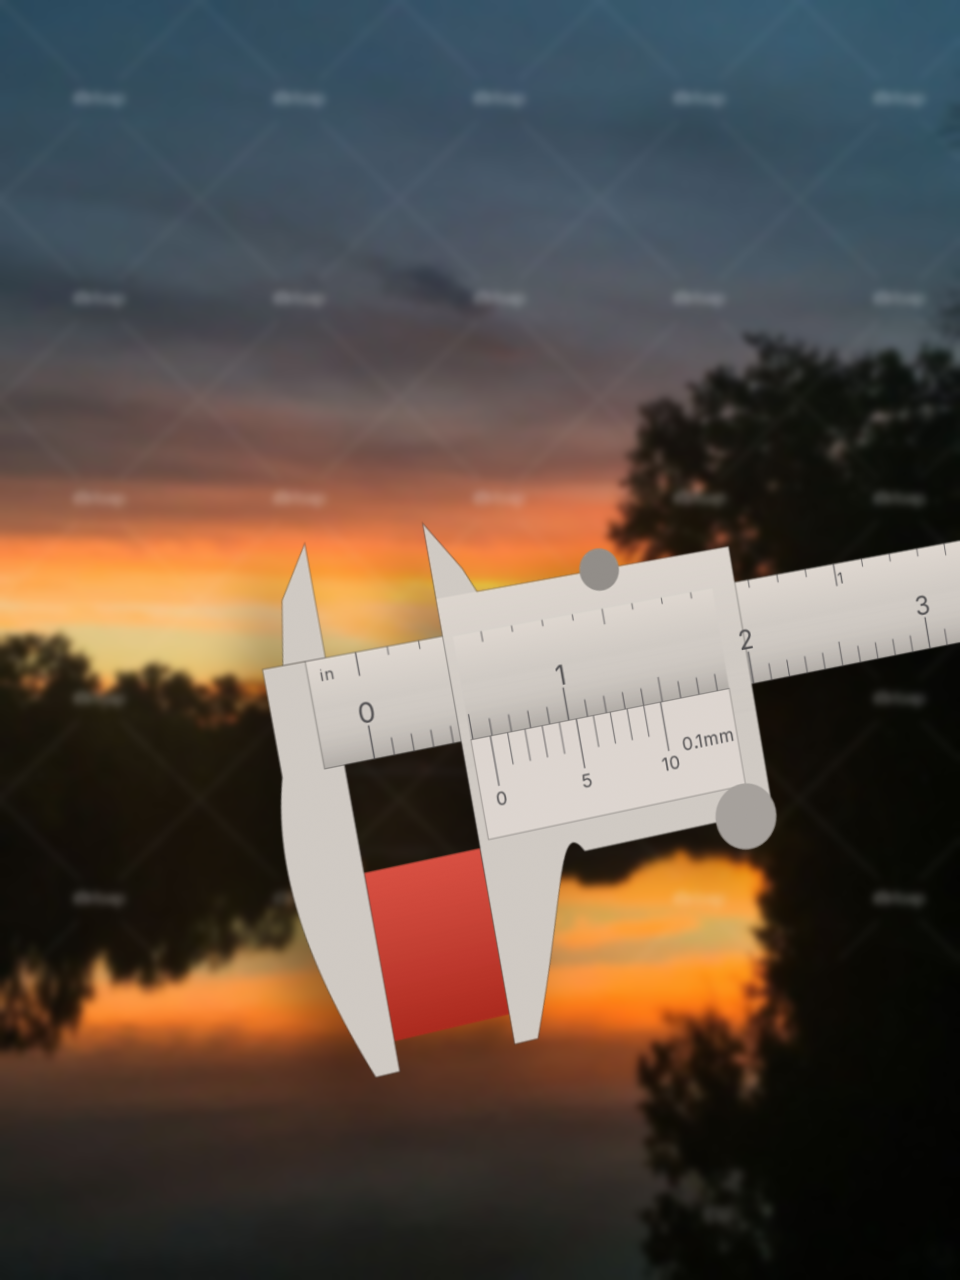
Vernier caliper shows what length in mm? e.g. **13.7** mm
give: **5.9** mm
